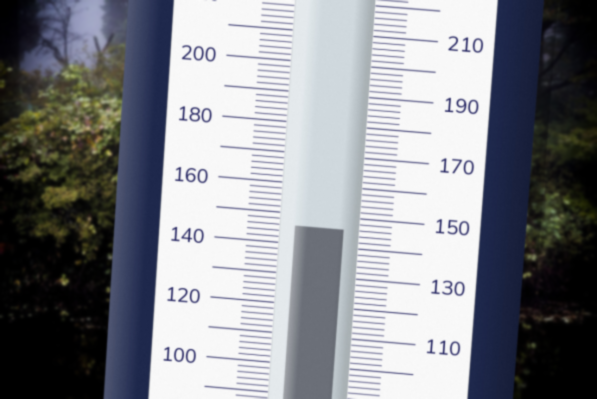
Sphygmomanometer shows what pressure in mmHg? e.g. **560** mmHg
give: **146** mmHg
